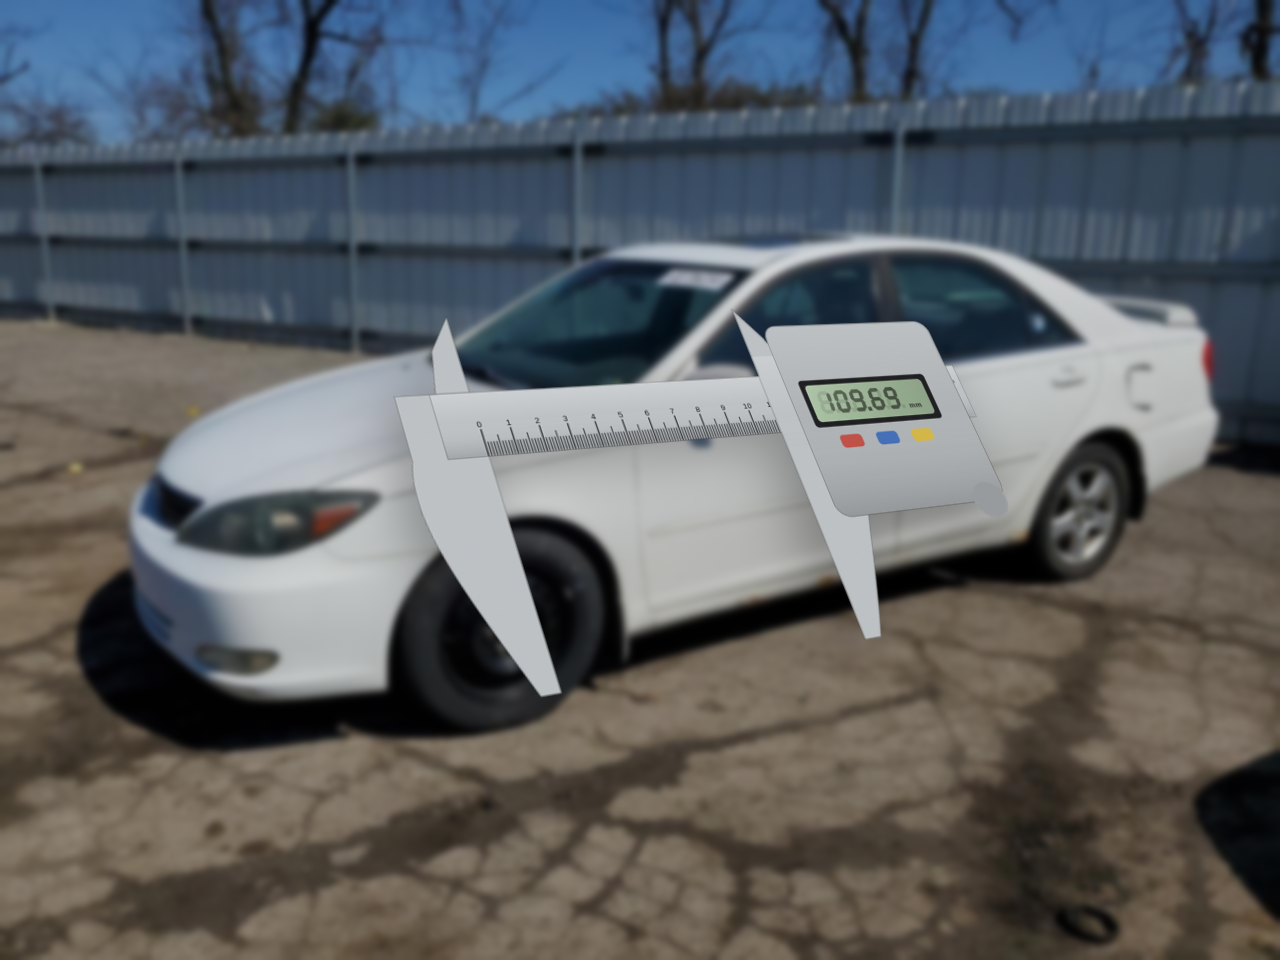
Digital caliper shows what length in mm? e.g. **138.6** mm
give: **109.69** mm
